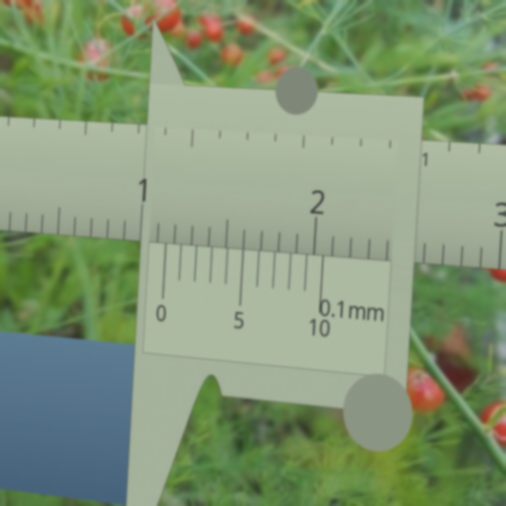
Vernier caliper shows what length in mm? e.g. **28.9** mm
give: **11.5** mm
